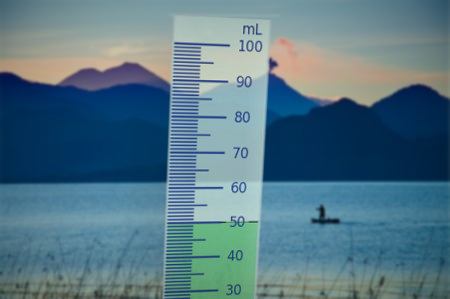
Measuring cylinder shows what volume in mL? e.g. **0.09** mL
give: **50** mL
